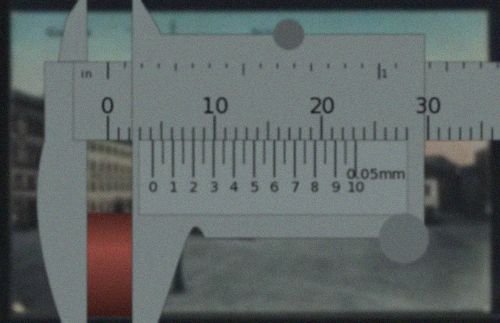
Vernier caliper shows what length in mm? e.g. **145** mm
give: **4.2** mm
